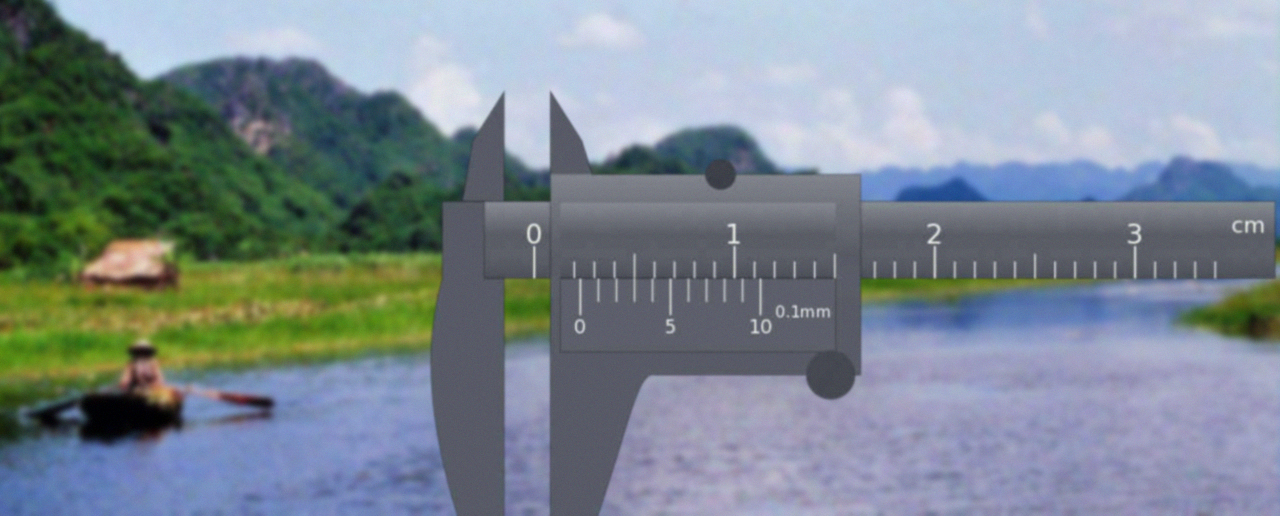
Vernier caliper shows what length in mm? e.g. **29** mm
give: **2.3** mm
